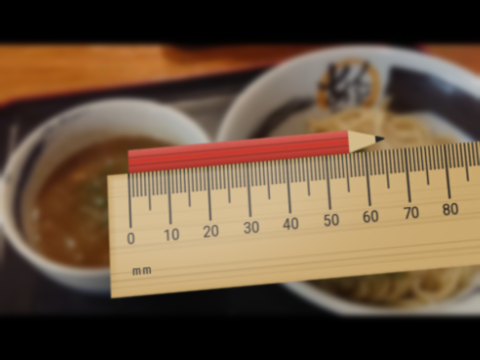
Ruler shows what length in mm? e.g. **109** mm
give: **65** mm
